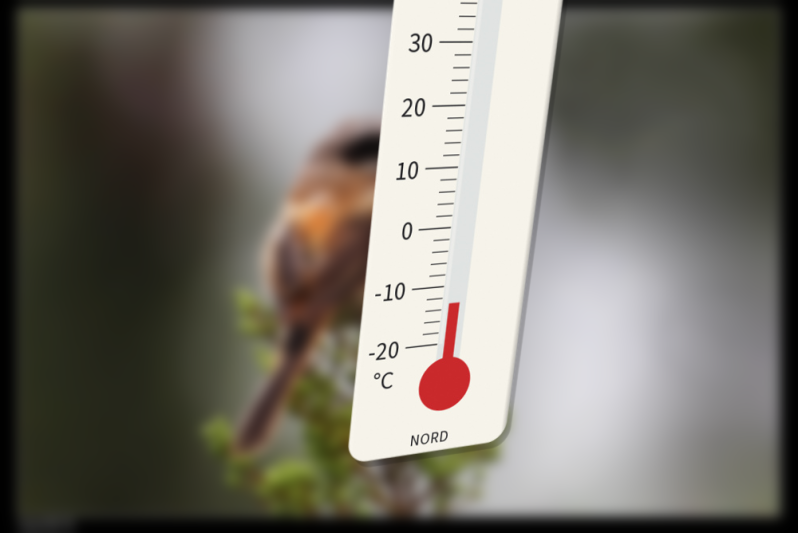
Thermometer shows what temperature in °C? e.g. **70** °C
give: **-13** °C
